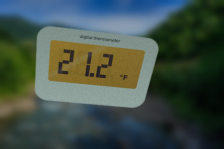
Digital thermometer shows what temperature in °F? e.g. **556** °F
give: **21.2** °F
